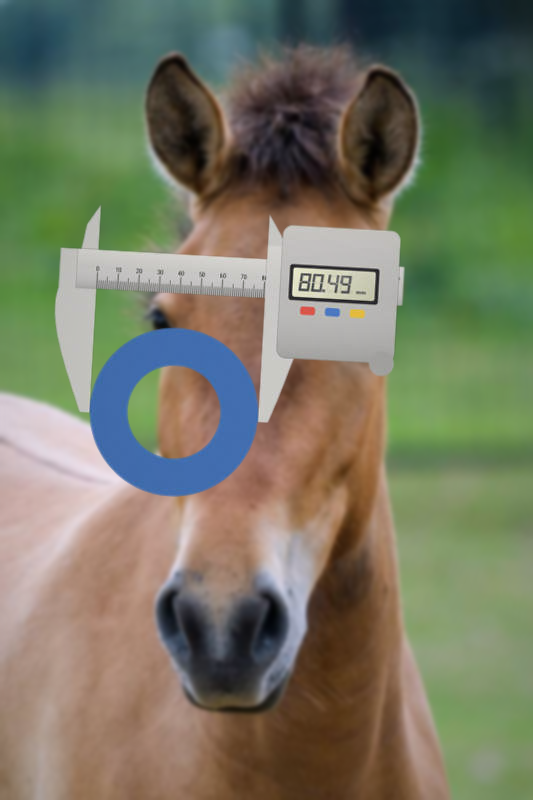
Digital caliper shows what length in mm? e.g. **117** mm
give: **80.49** mm
